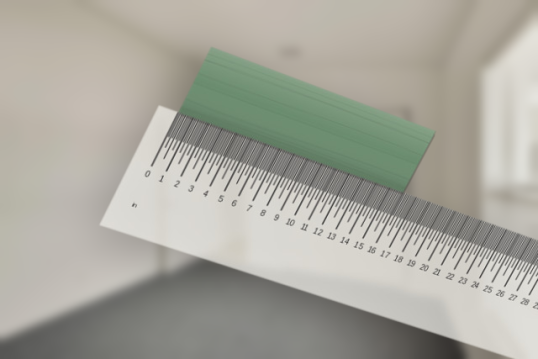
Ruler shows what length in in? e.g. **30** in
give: **16** in
